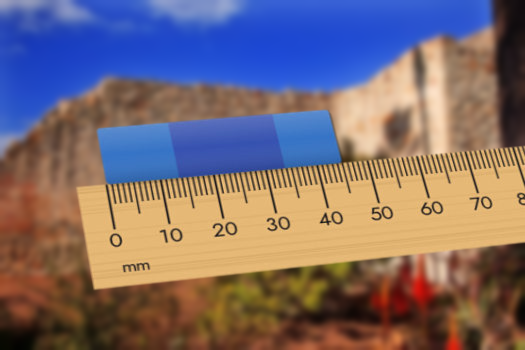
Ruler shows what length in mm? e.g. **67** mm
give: **45** mm
